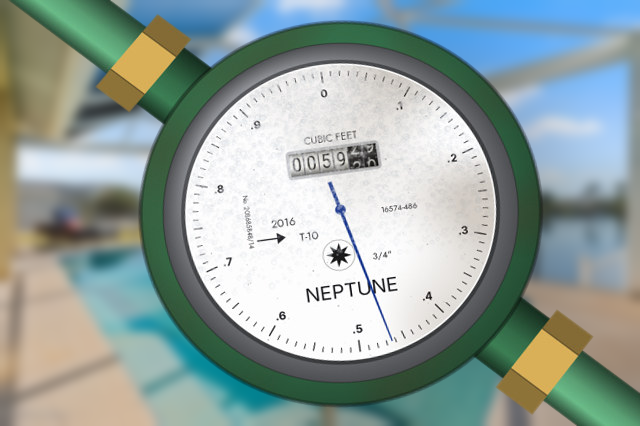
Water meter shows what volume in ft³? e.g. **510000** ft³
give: **5929.46** ft³
